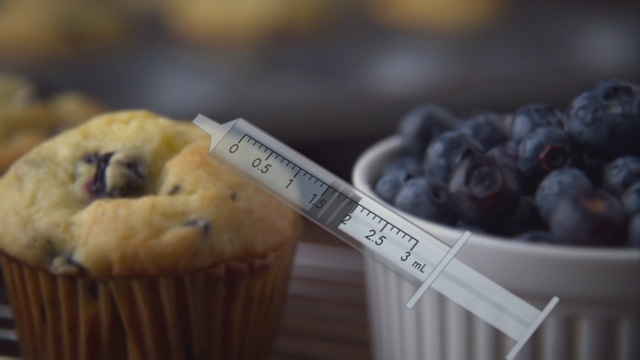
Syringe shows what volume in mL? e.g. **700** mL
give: **1.5** mL
